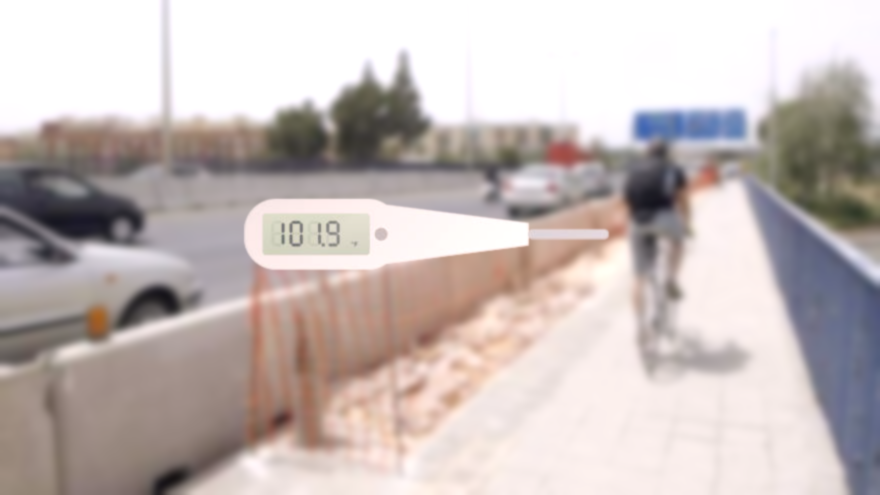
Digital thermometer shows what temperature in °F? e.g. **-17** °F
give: **101.9** °F
